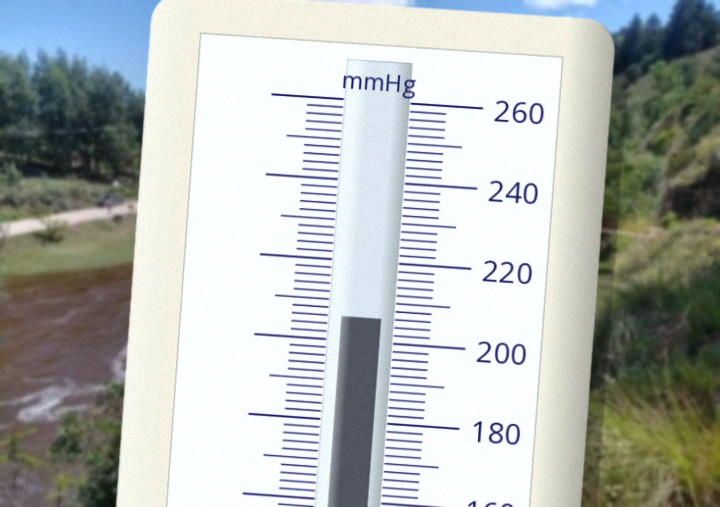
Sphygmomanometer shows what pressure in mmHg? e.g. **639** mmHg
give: **206** mmHg
